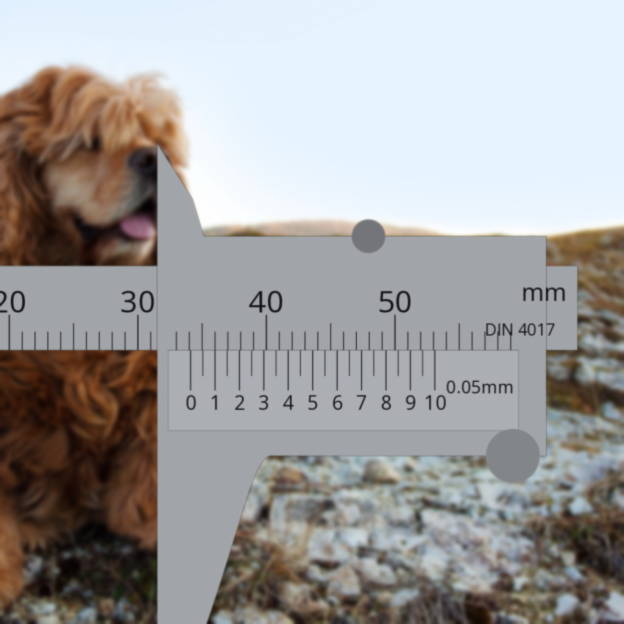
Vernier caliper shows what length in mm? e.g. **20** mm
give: **34.1** mm
